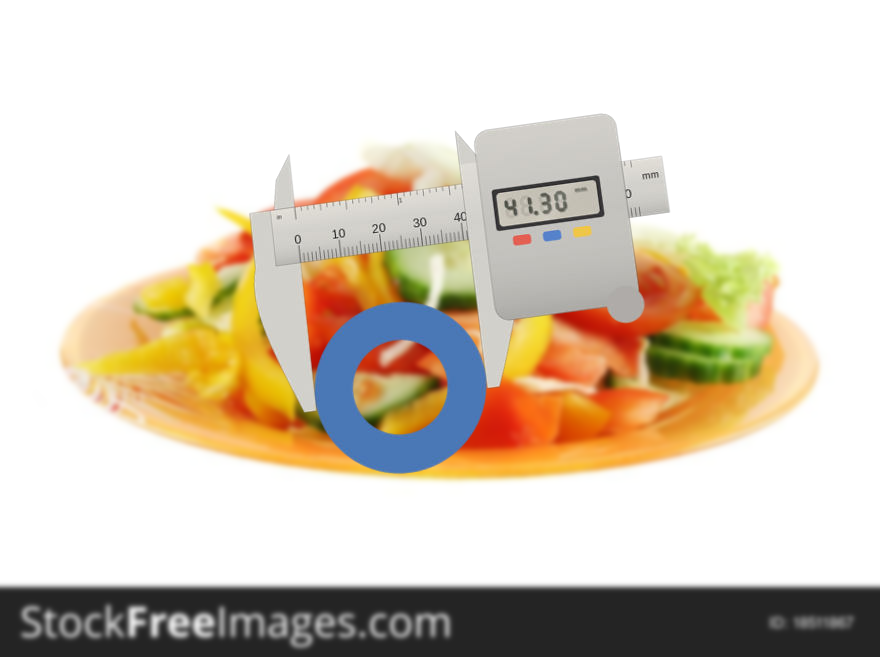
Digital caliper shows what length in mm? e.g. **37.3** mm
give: **41.30** mm
